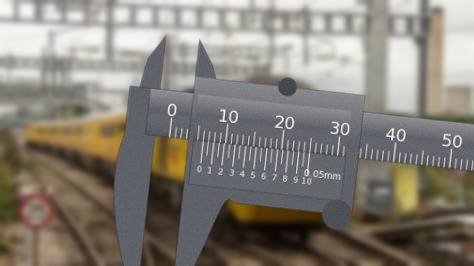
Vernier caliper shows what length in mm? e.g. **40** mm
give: **6.0** mm
